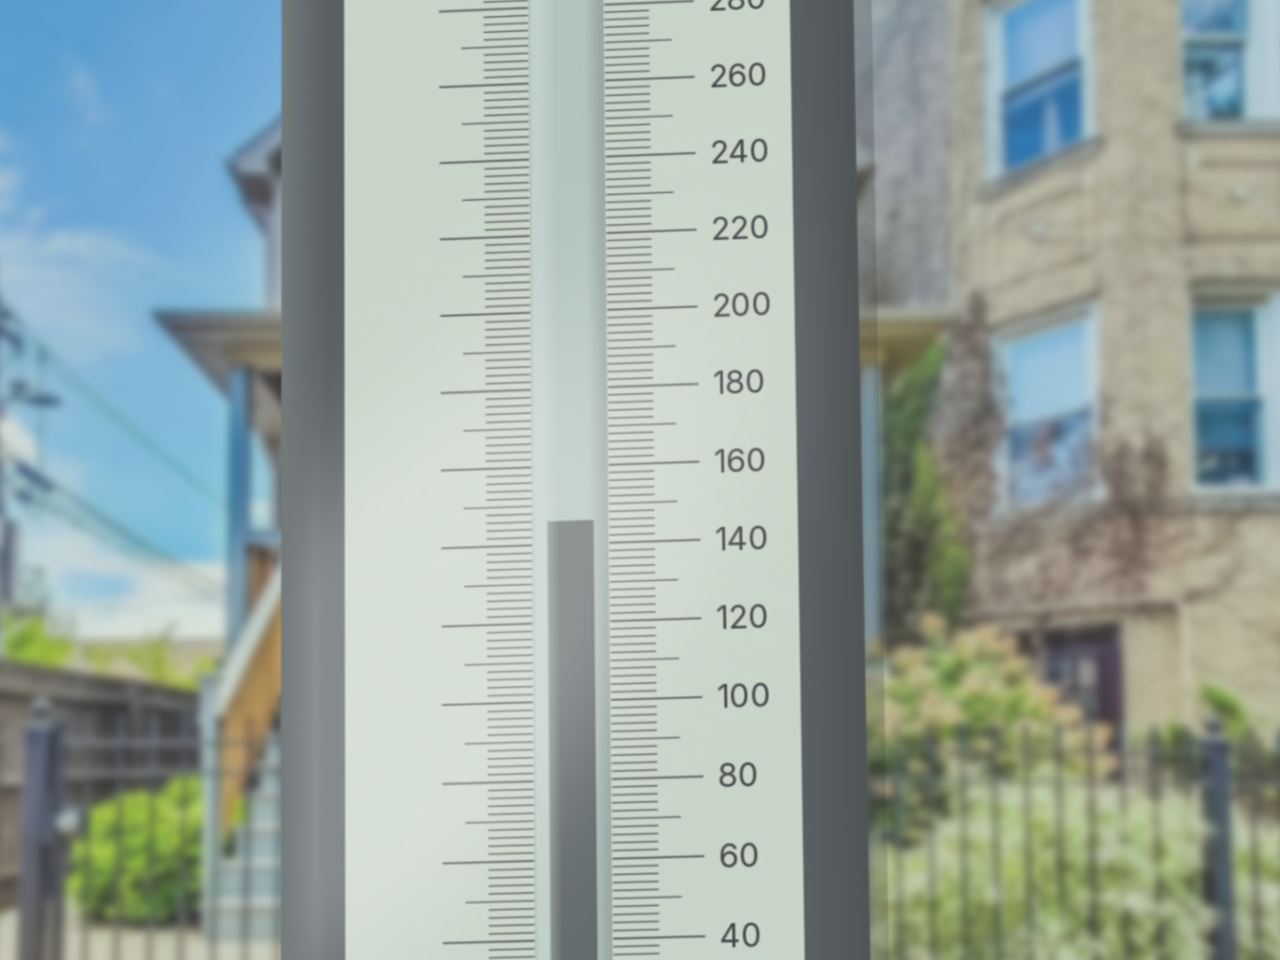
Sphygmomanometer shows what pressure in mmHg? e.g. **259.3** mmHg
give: **146** mmHg
